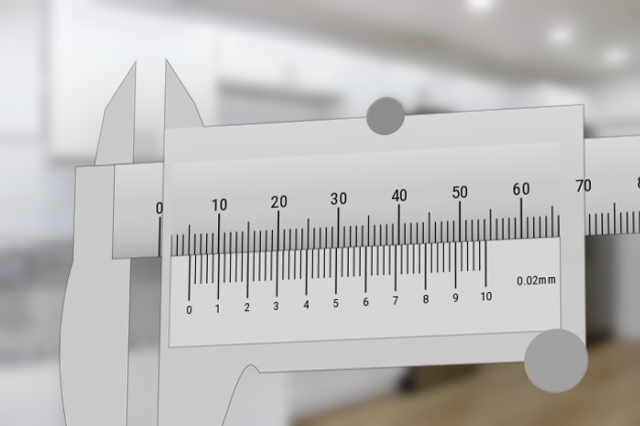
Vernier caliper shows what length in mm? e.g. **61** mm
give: **5.2** mm
